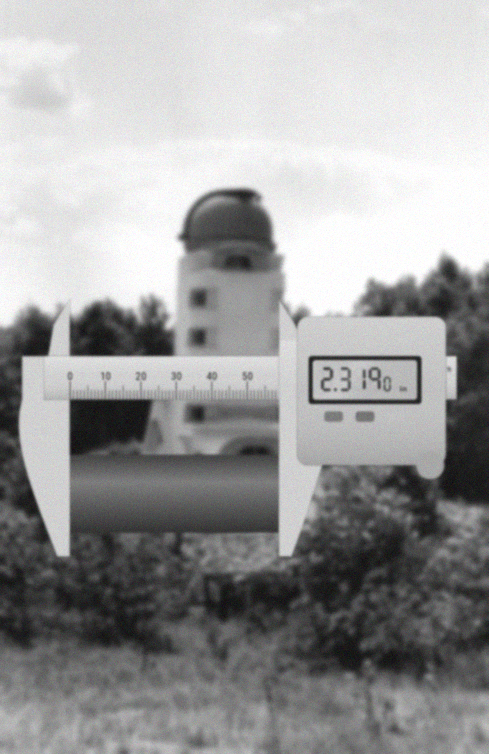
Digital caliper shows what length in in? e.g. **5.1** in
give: **2.3190** in
